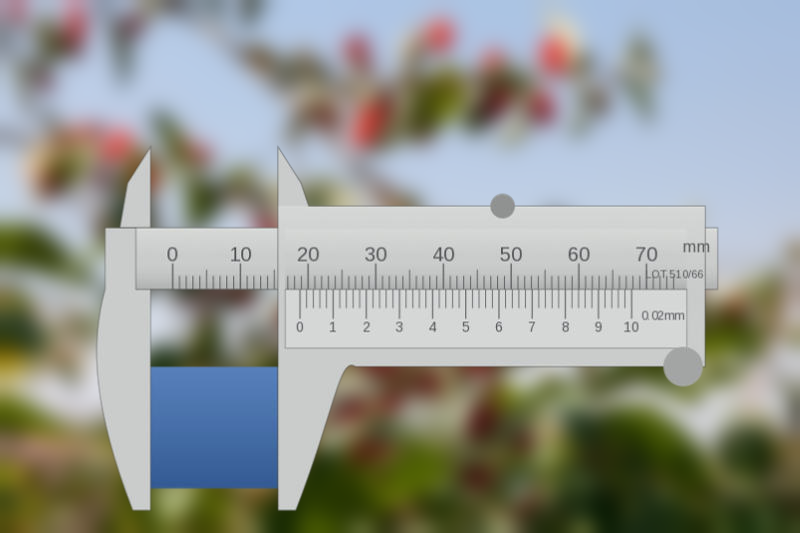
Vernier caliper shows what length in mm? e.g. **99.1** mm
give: **18.8** mm
